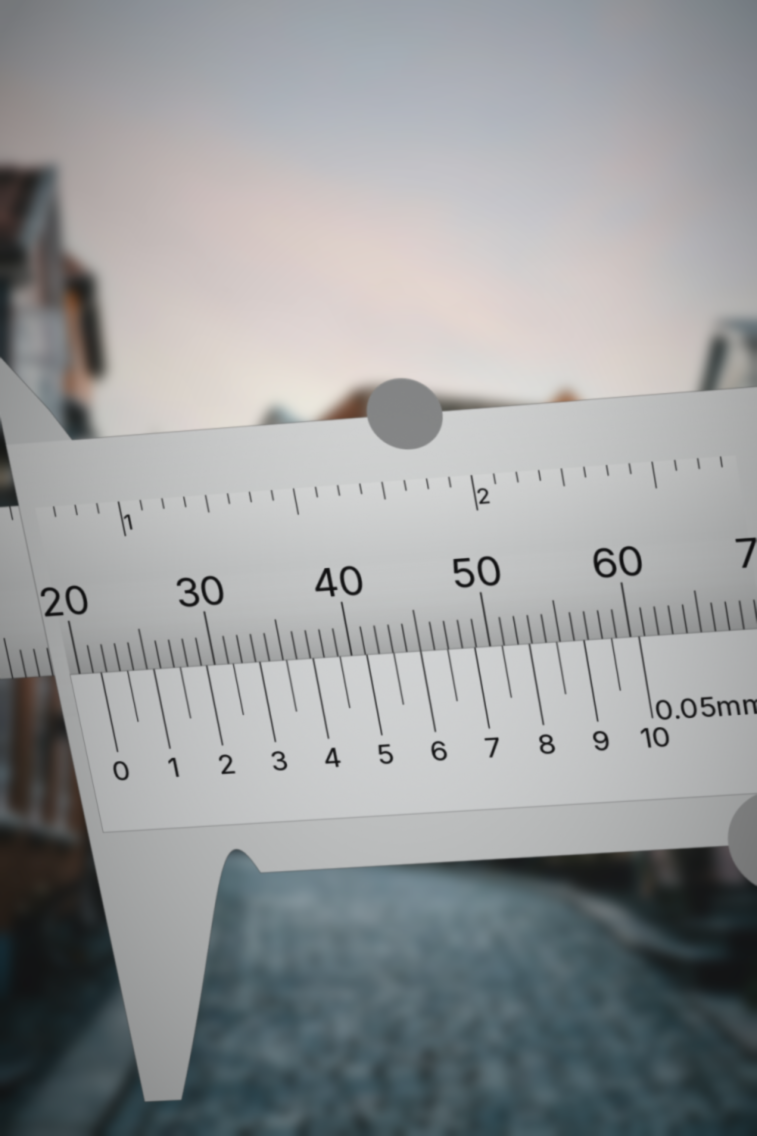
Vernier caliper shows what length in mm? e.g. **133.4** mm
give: **21.6** mm
